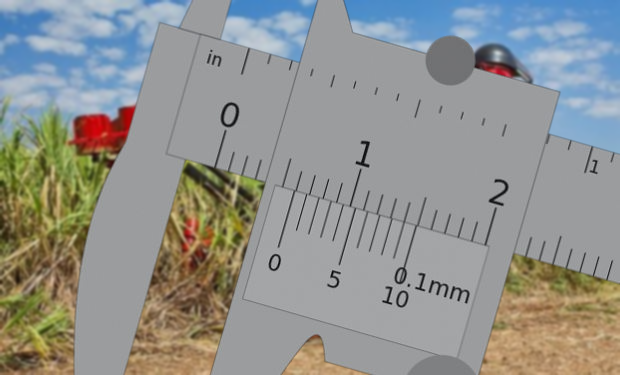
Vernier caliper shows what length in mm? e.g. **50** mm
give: **5.9** mm
